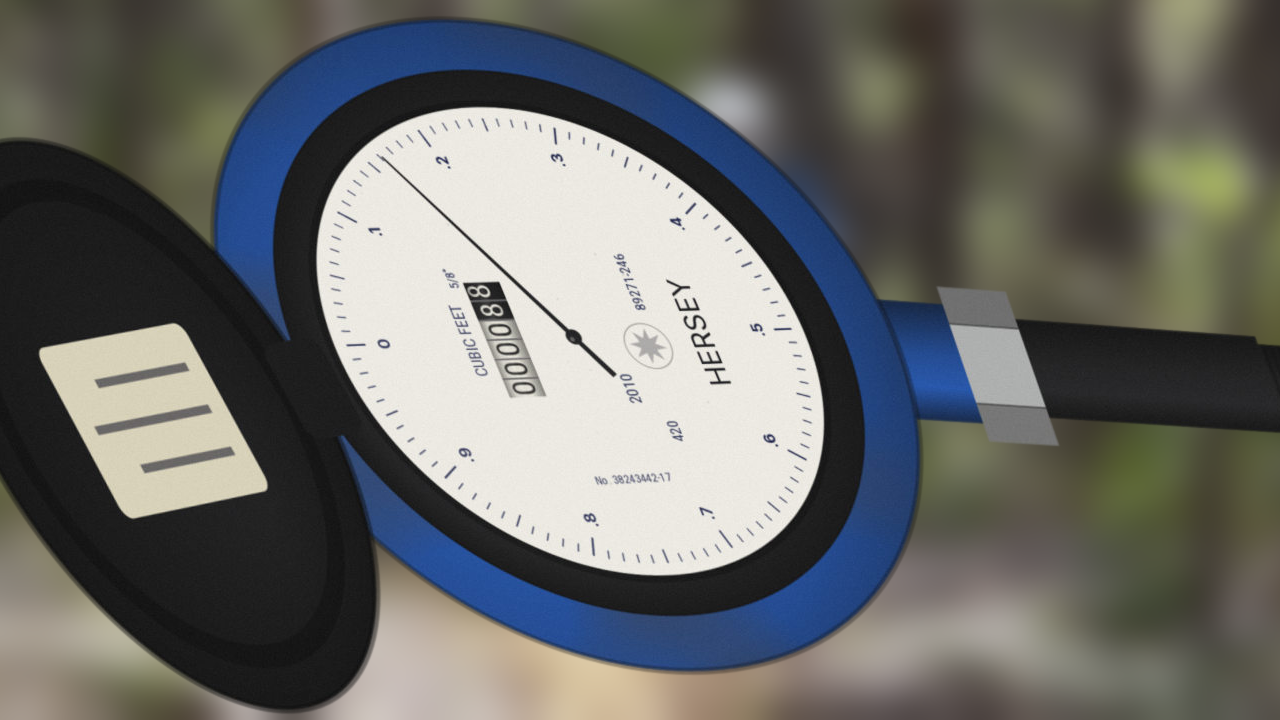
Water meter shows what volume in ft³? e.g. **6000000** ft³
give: **88.16** ft³
